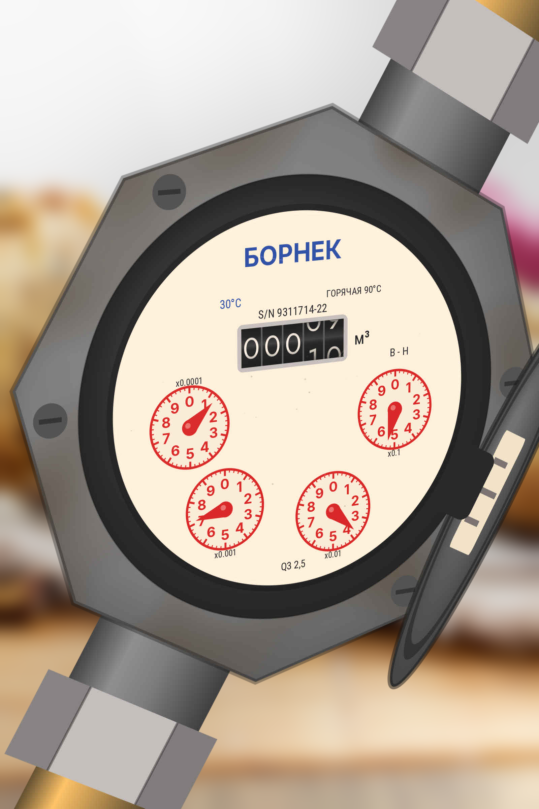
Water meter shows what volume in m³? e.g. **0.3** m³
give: **9.5371** m³
